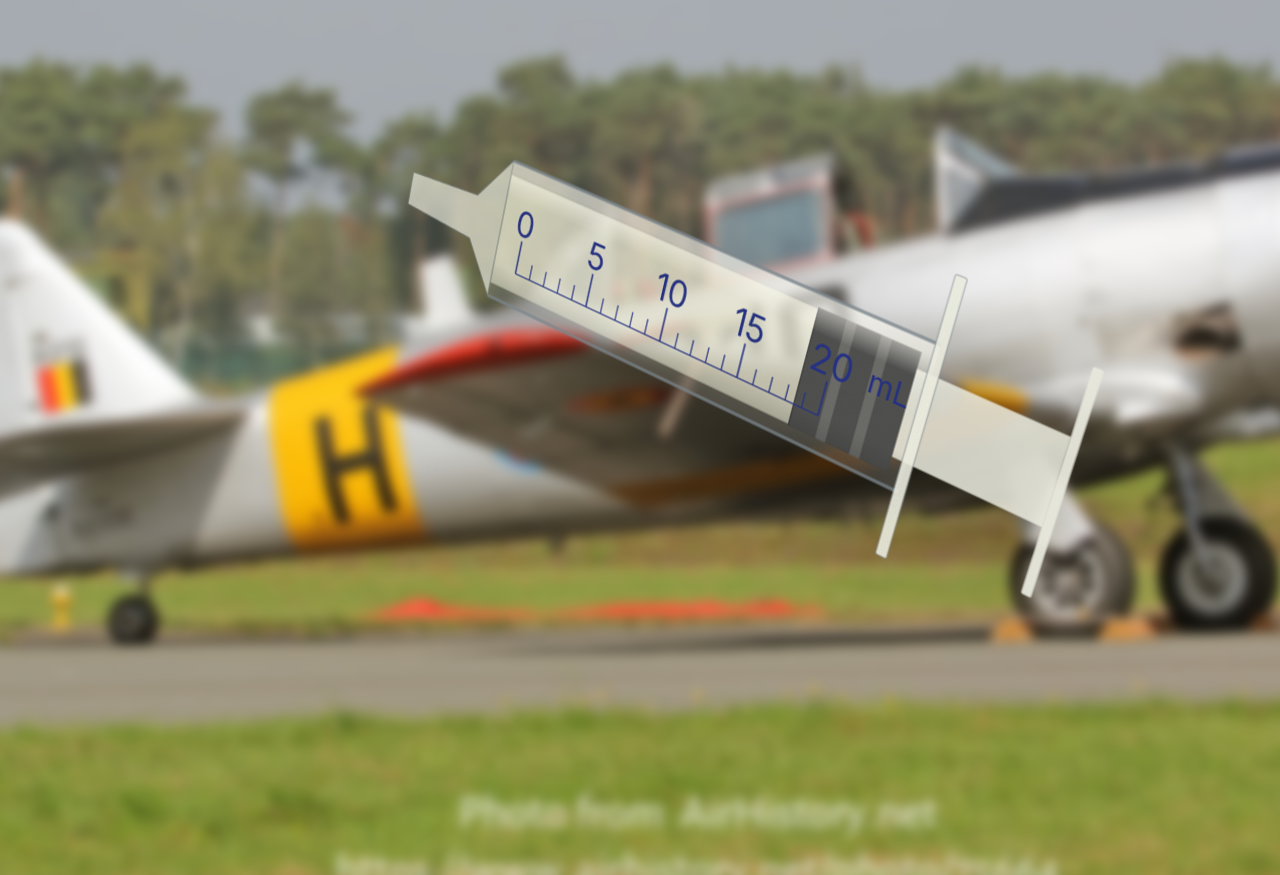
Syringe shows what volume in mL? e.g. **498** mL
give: **18.5** mL
